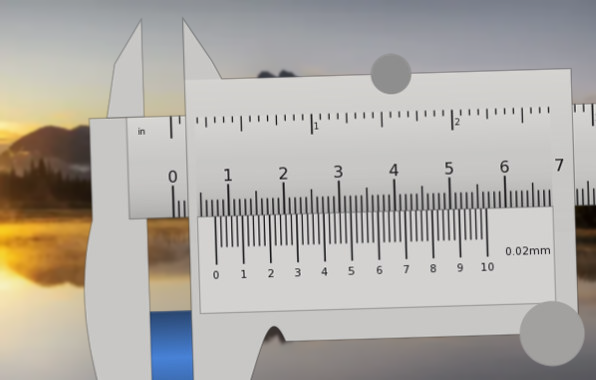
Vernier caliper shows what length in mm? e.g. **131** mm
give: **7.5** mm
